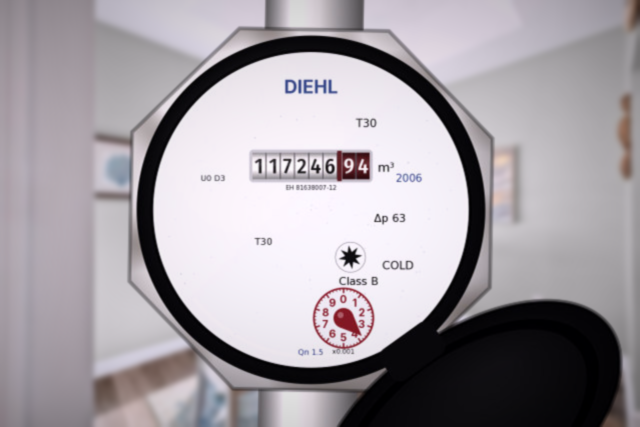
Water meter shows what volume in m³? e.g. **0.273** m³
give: **117246.943** m³
